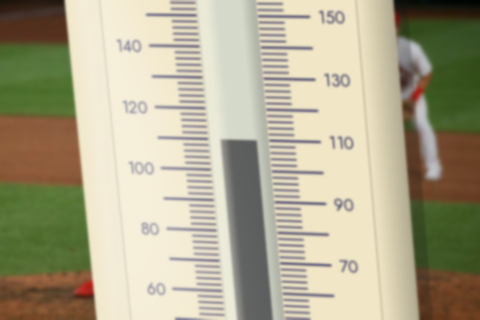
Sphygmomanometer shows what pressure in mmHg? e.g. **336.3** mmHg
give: **110** mmHg
